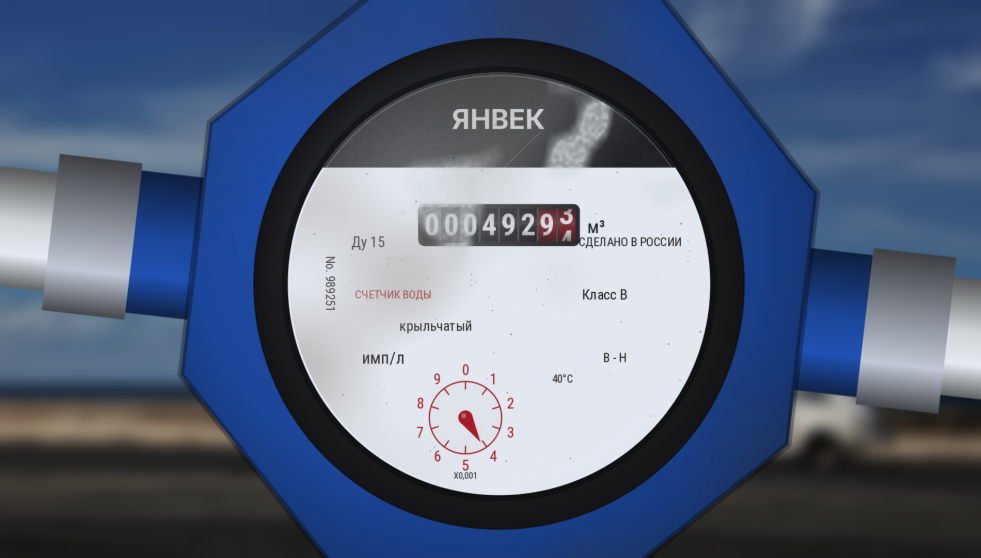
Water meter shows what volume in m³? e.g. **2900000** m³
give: **492.934** m³
